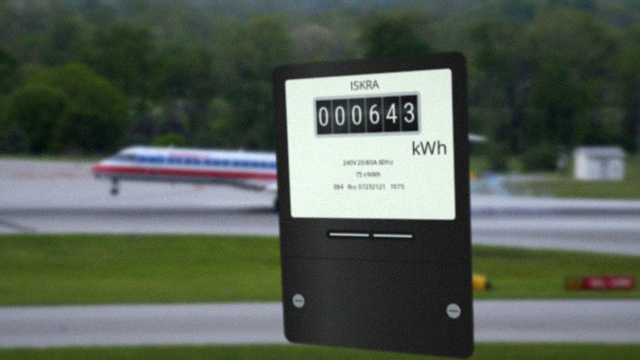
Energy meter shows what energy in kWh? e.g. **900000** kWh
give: **643** kWh
